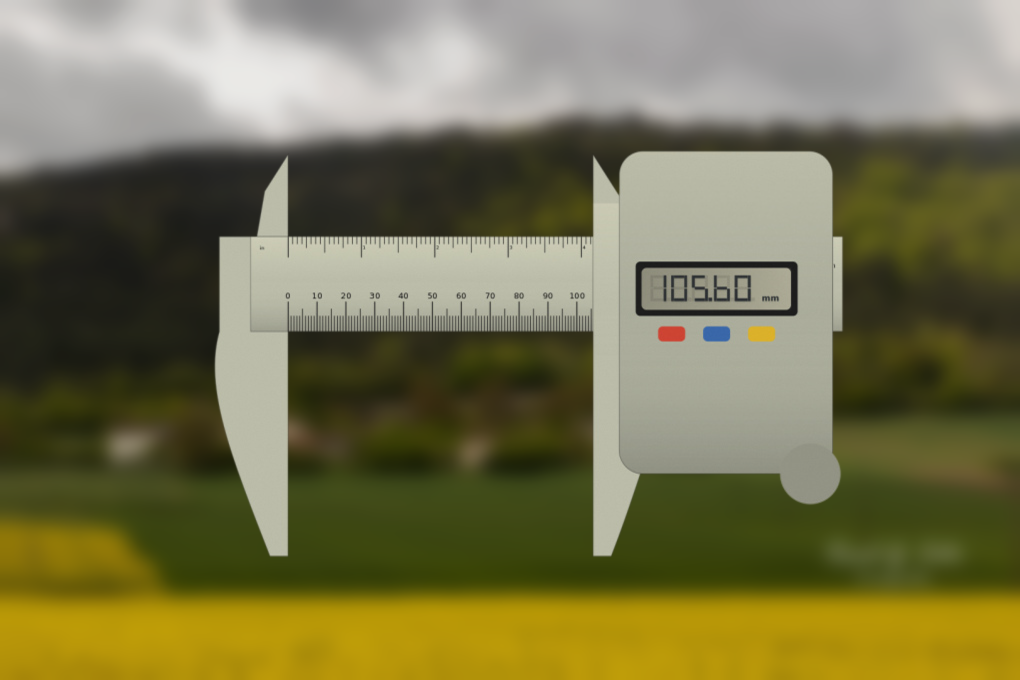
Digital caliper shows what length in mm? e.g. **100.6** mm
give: **105.60** mm
